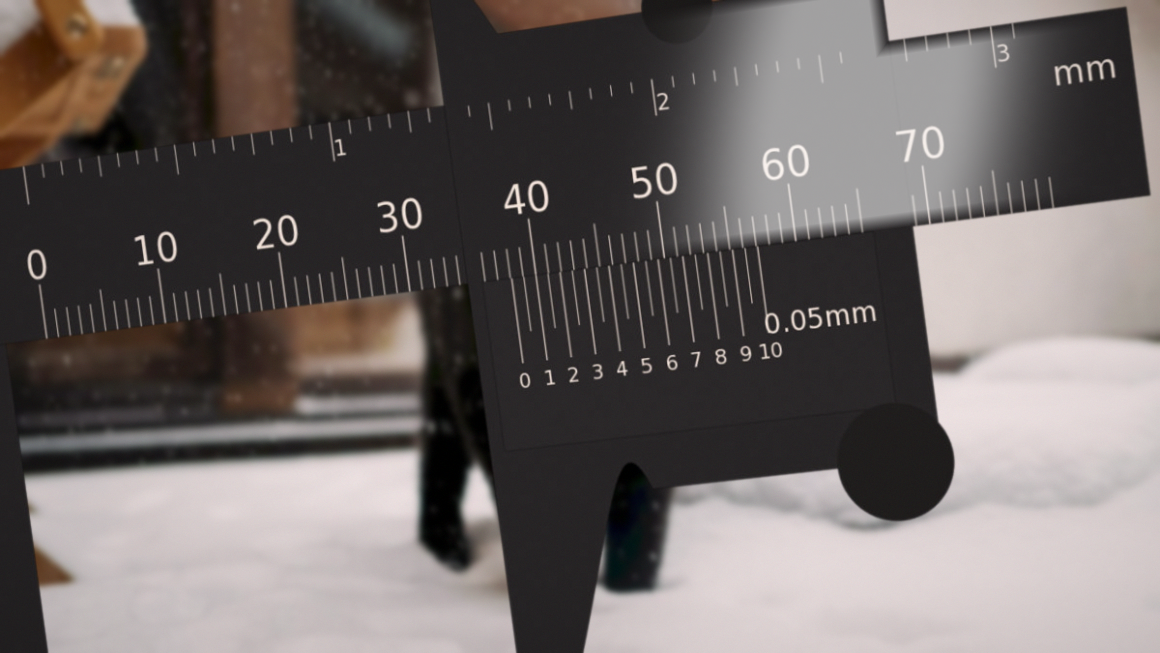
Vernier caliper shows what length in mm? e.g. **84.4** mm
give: **38.1** mm
